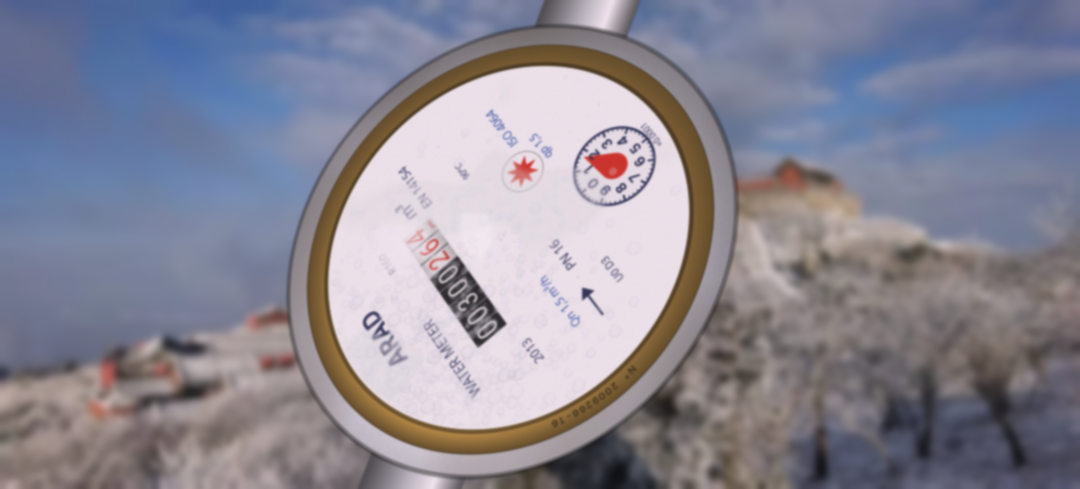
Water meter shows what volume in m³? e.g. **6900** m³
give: **300.2641** m³
